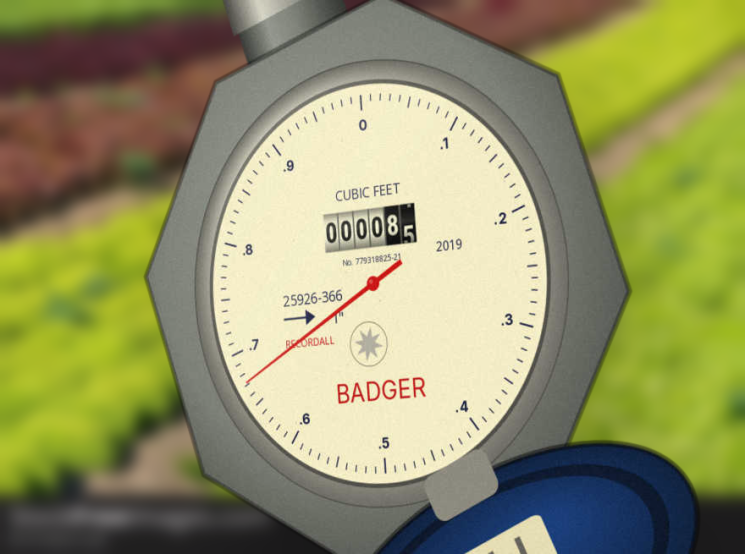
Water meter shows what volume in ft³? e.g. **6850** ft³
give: **84.67** ft³
